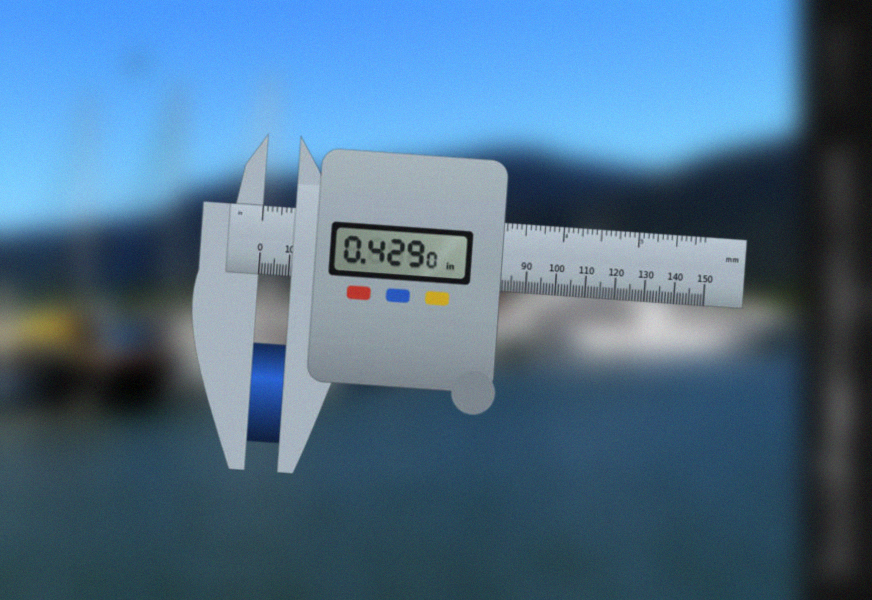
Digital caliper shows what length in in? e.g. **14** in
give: **0.4290** in
